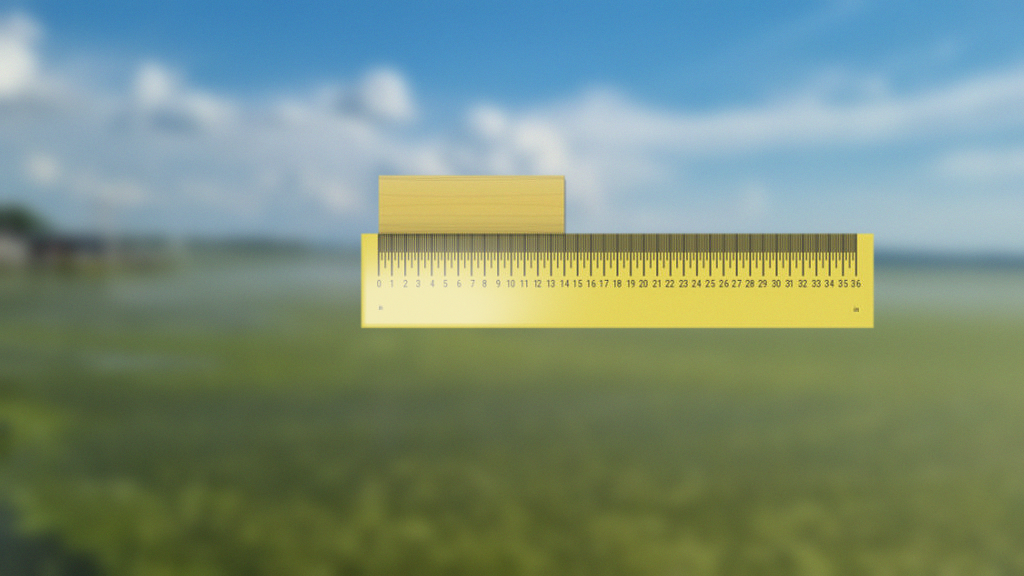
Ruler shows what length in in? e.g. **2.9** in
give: **14** in
